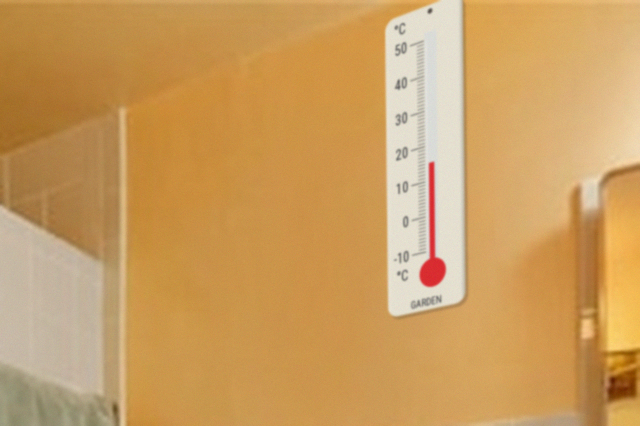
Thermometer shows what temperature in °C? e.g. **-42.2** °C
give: **15** °C
